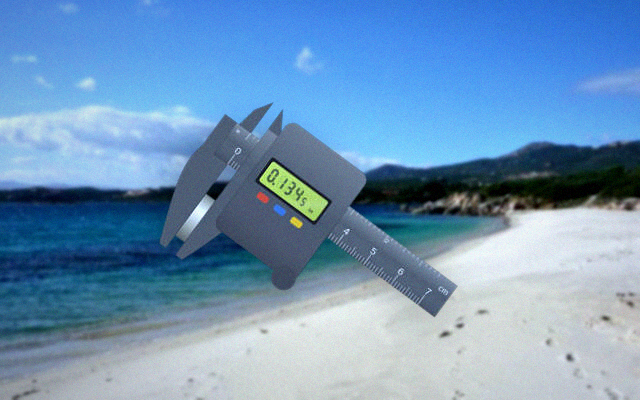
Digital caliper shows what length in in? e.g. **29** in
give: **0.1345** in
